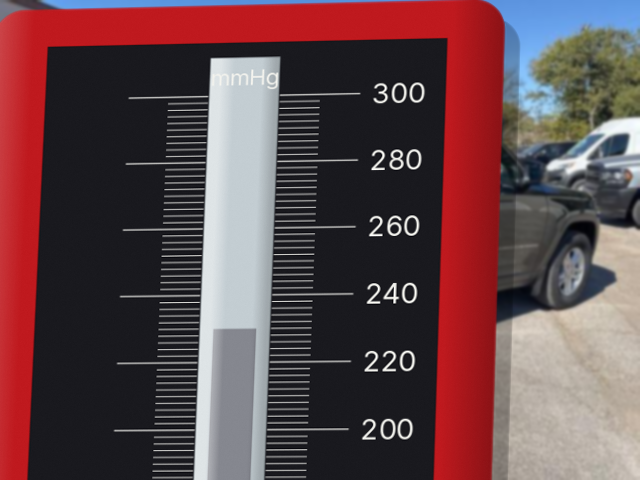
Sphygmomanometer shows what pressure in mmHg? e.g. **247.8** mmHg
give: **230** mmHg
